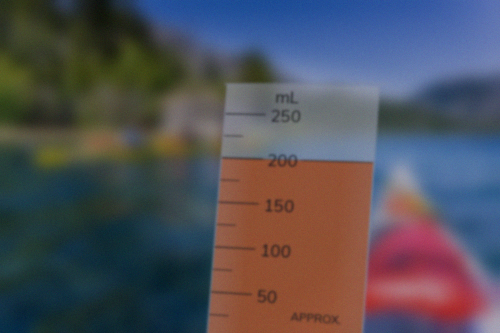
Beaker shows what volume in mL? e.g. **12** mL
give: **200** mL
